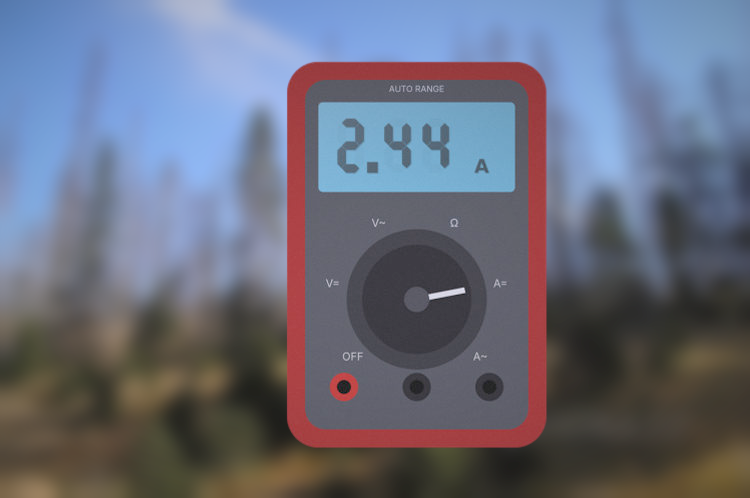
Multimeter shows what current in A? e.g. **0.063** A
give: **2.44** A
